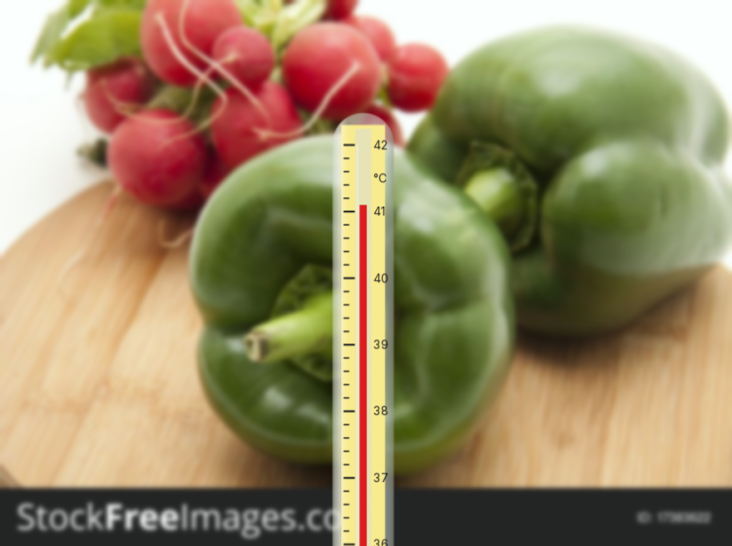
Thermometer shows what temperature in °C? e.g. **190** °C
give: **41.1** °C
